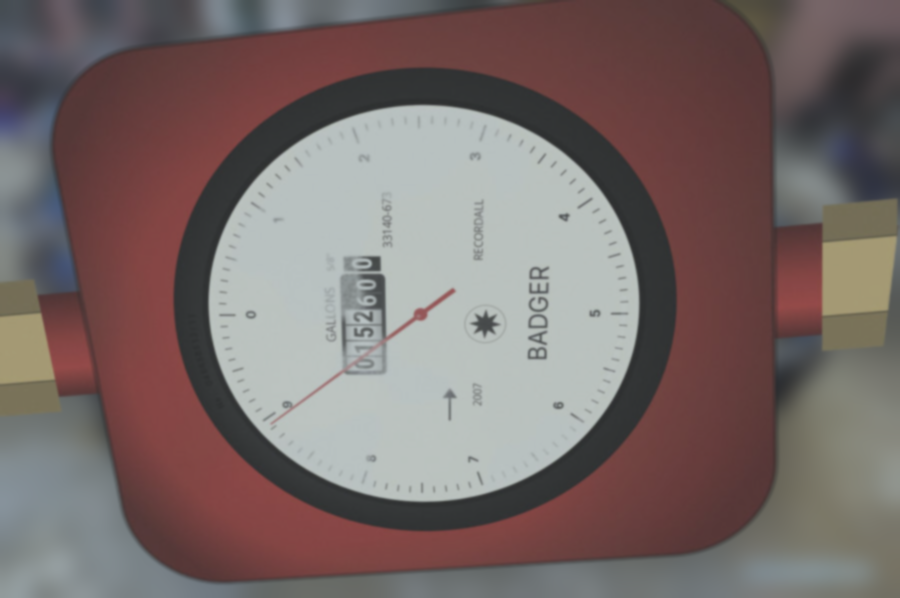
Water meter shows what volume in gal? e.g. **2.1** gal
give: **152598.9** gal
